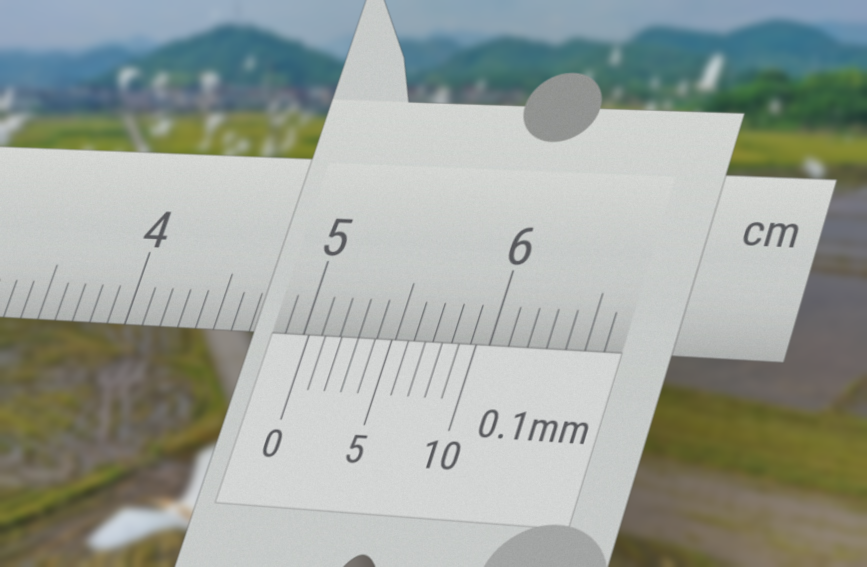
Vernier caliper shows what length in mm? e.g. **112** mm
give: **50.3** mm
